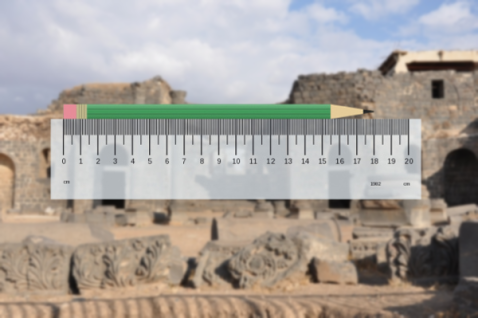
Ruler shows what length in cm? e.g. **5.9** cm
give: **18** cm
